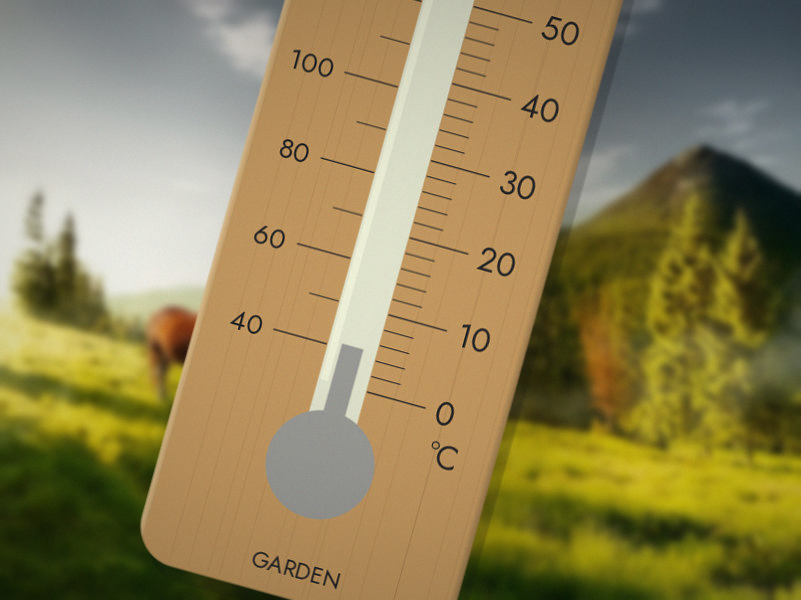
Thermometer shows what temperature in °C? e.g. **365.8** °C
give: **5** °C
